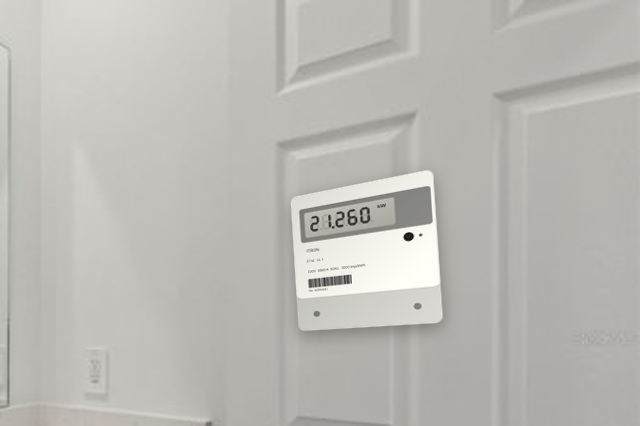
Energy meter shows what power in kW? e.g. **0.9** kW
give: **21.260** kW
